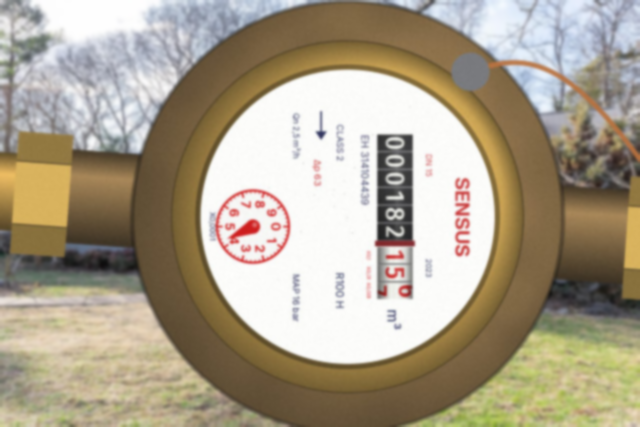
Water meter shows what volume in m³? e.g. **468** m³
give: **182.1564** m³
